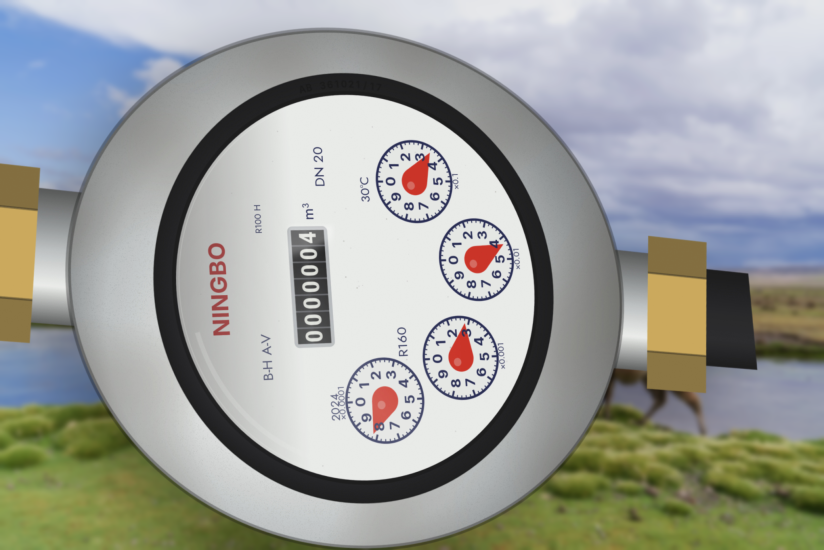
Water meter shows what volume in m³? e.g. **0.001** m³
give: **4.3428** m³
